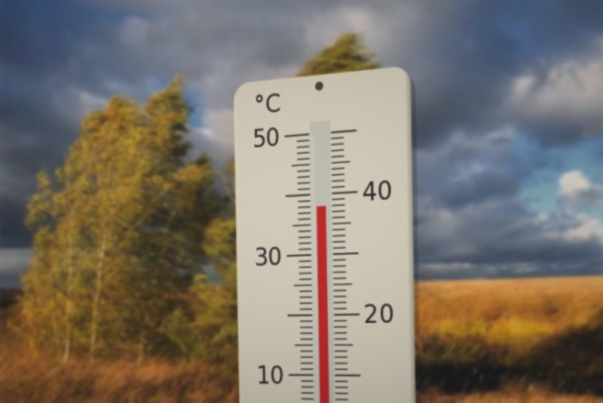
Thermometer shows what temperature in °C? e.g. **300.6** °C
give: **38** °C
